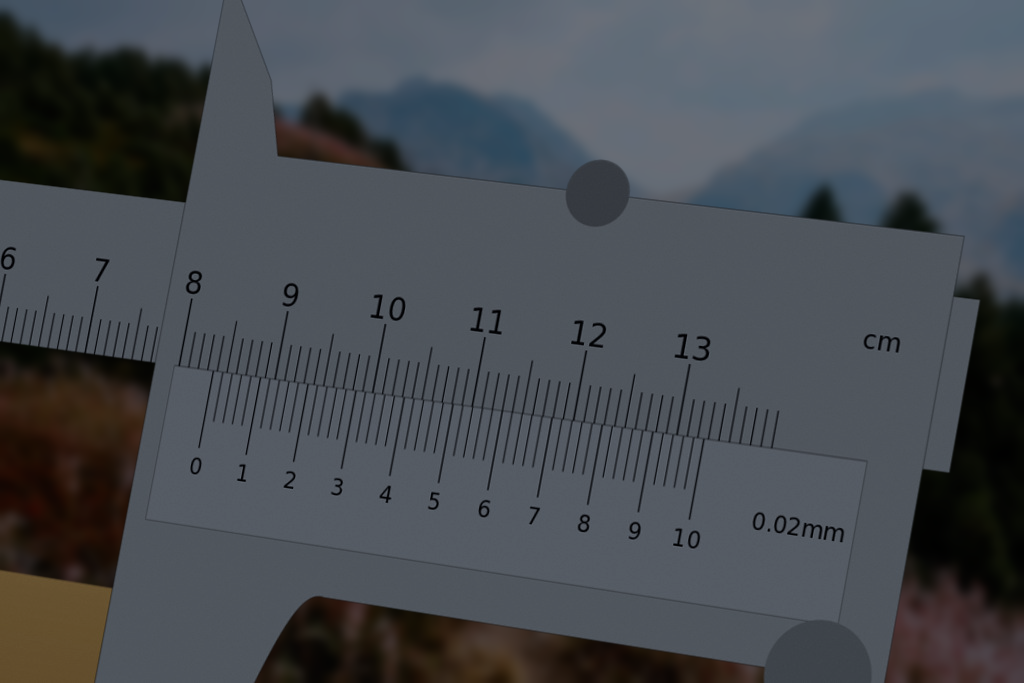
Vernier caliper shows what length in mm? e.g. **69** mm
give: **83.6** mm
